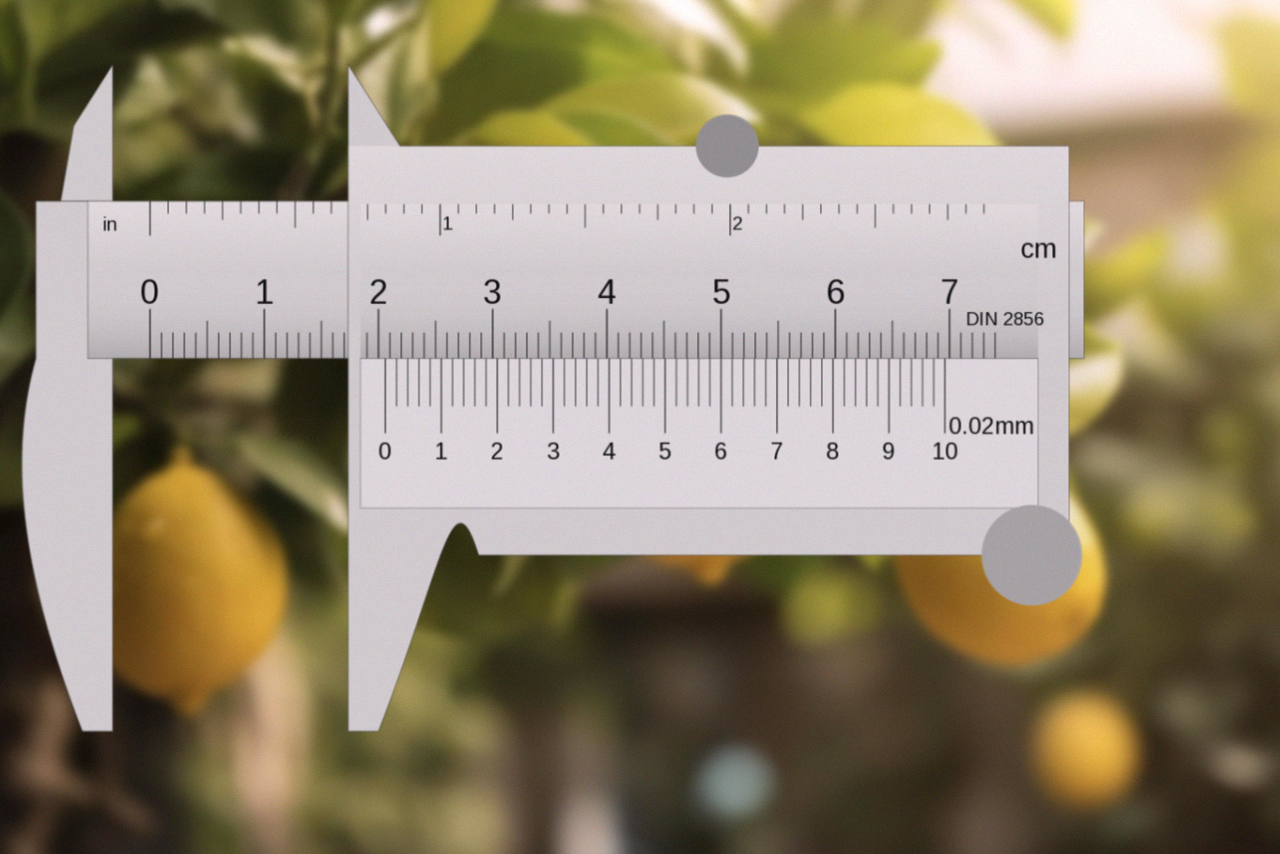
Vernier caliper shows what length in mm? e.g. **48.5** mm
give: **20.6** mm
